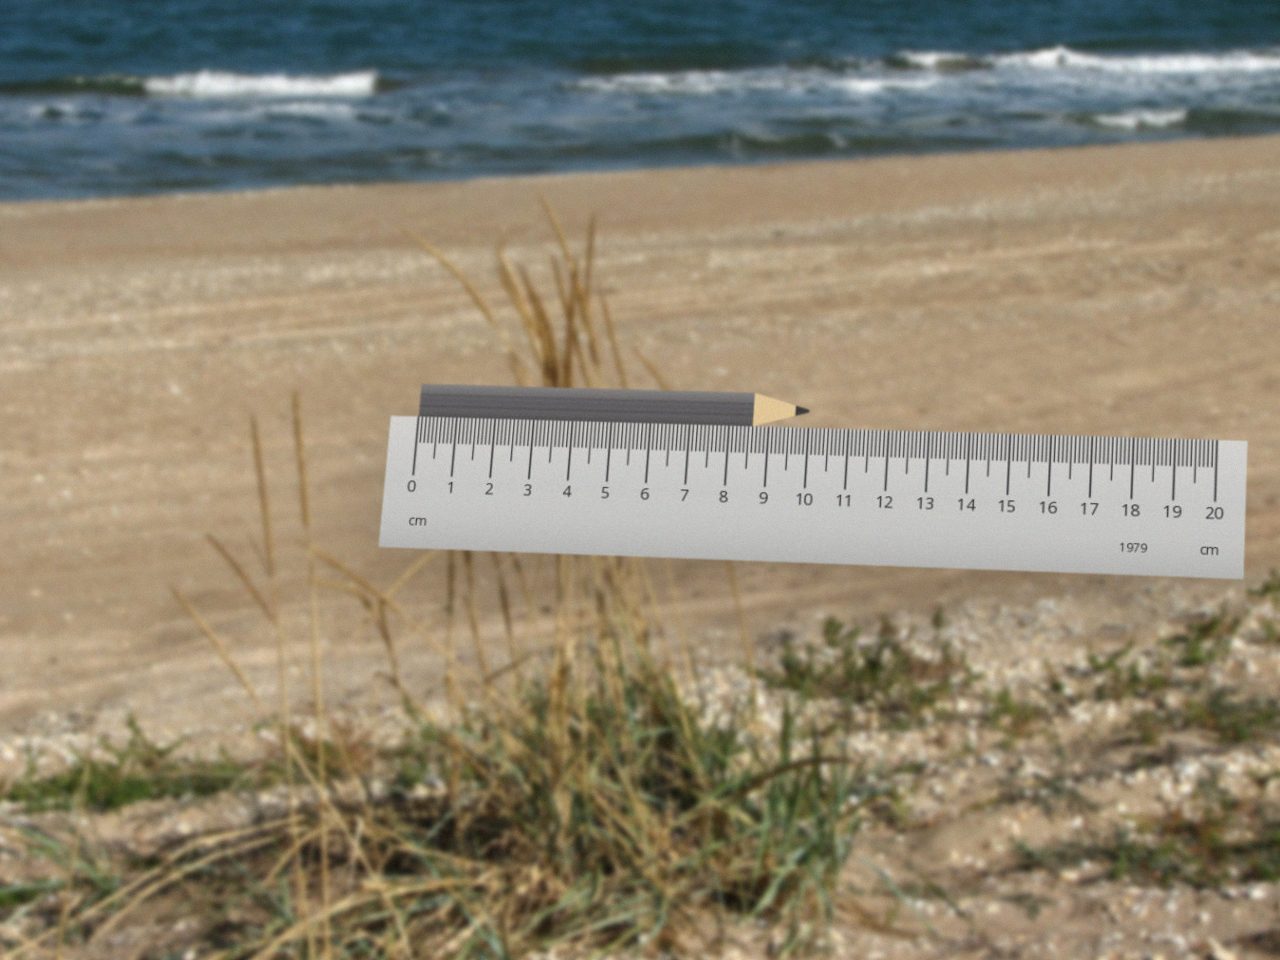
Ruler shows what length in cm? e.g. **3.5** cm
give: **10** cm
